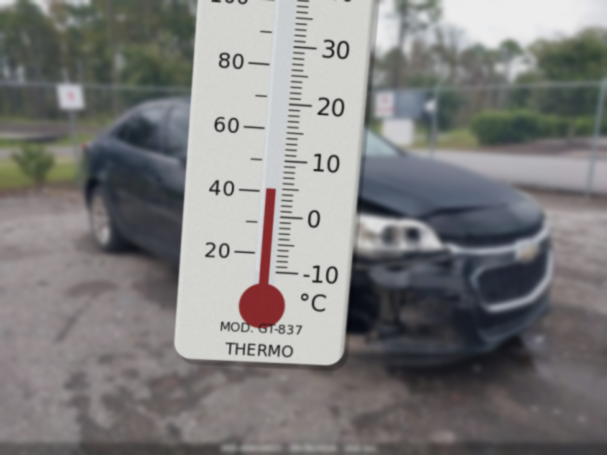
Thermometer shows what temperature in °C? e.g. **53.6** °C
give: **5** °C
